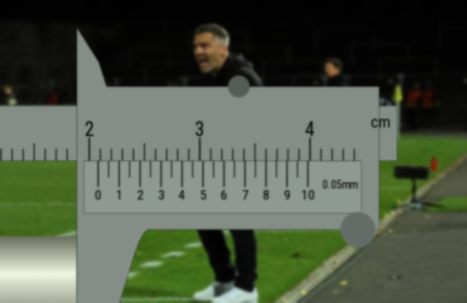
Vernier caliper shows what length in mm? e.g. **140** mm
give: **20.8** mm
